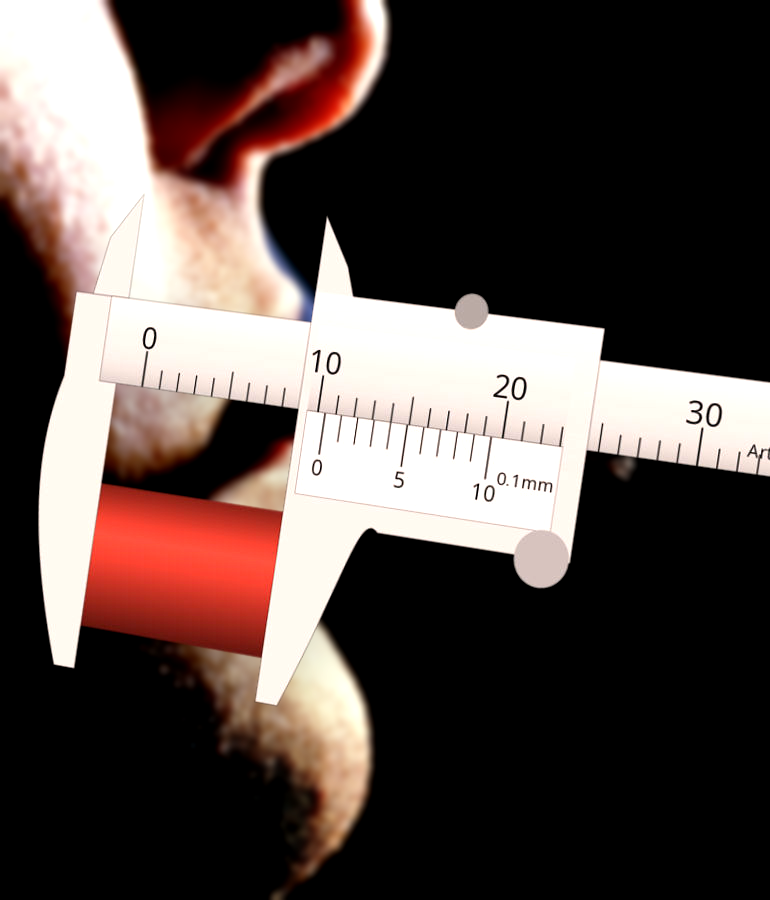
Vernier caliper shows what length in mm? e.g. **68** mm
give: **10.4** mm
